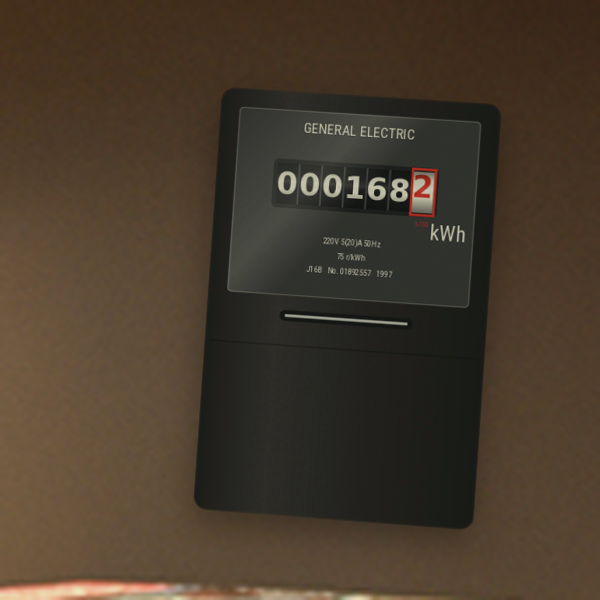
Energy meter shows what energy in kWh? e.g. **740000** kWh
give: **168.2** kWh
